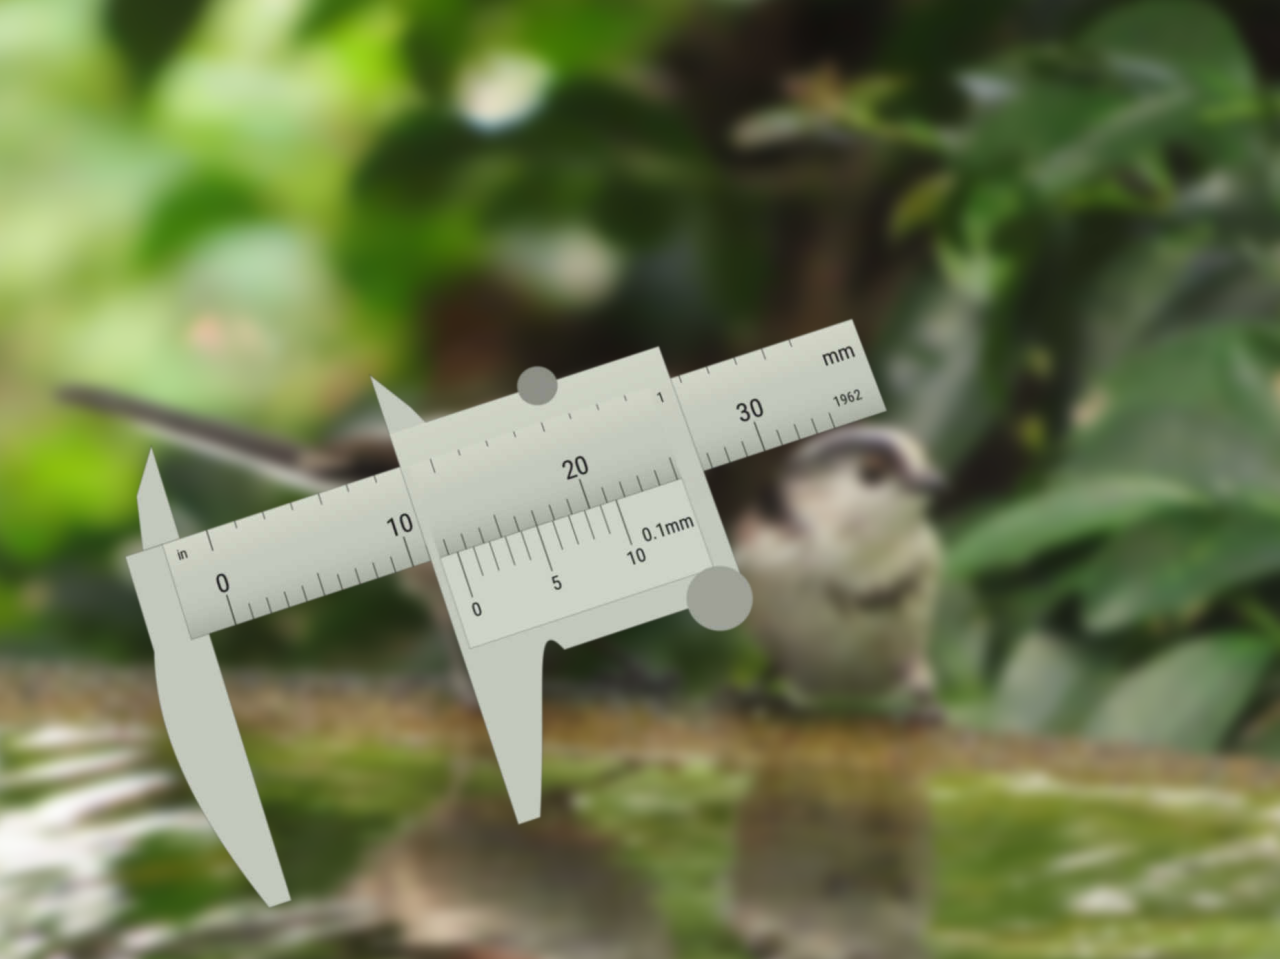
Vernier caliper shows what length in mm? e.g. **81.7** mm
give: **12.5** mm
